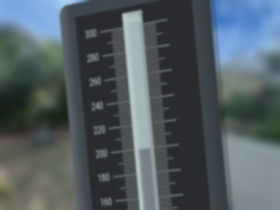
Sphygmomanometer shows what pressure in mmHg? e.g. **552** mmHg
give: **200** mmHg
